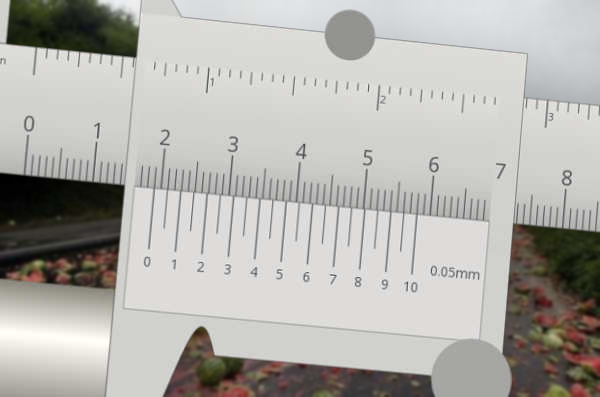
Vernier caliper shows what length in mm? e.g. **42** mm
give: **19.0** mm
